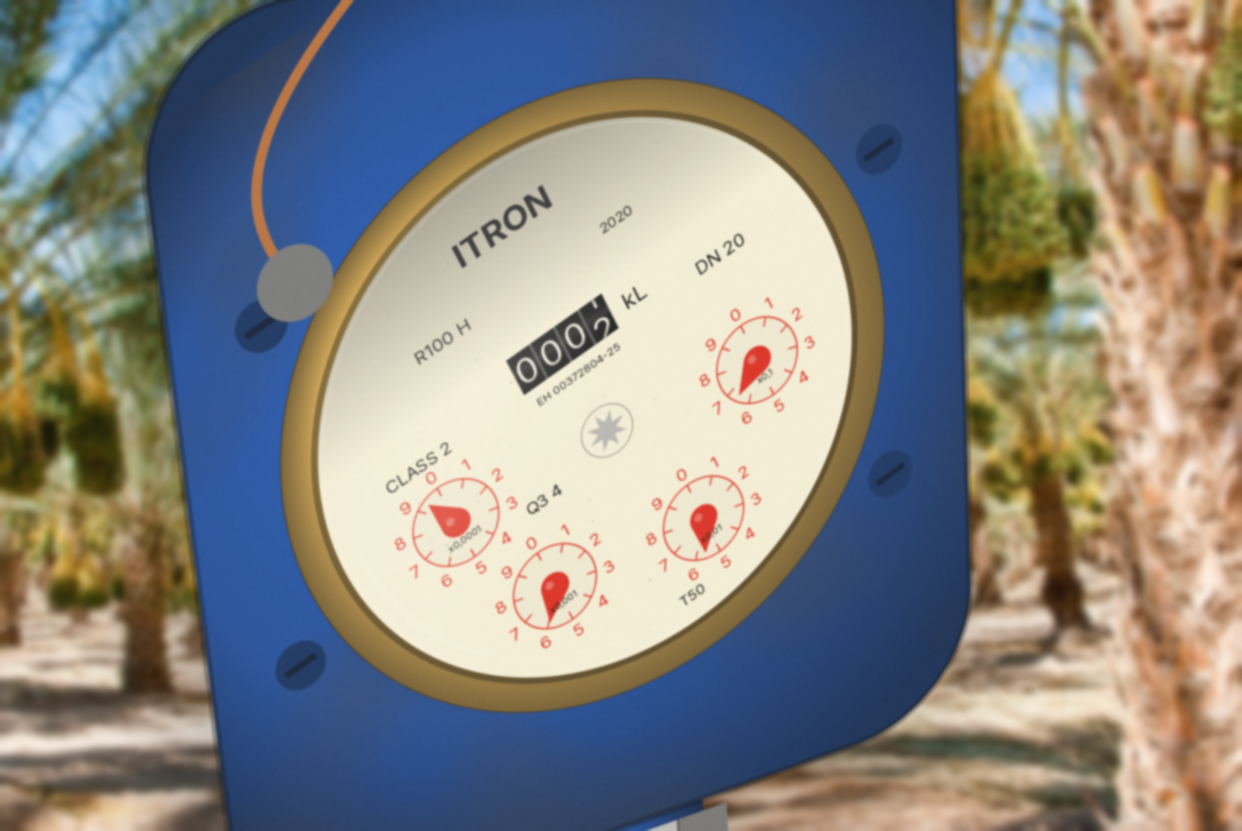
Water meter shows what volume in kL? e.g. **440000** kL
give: **1.6559** kL
